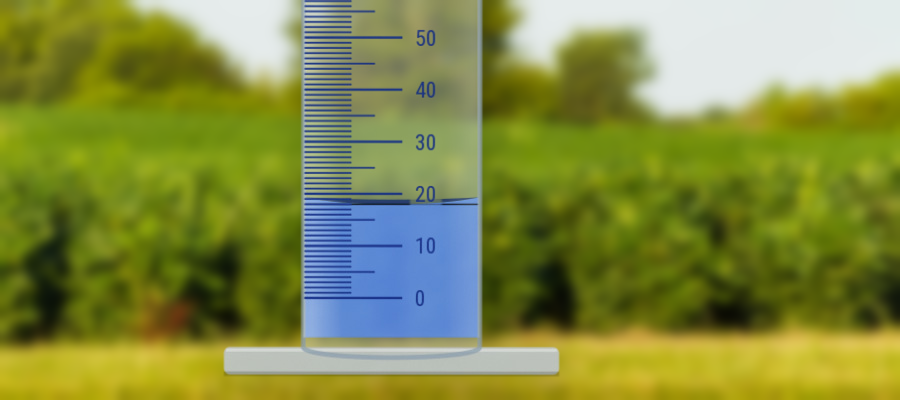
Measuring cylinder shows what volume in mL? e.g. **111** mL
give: **18** mL
